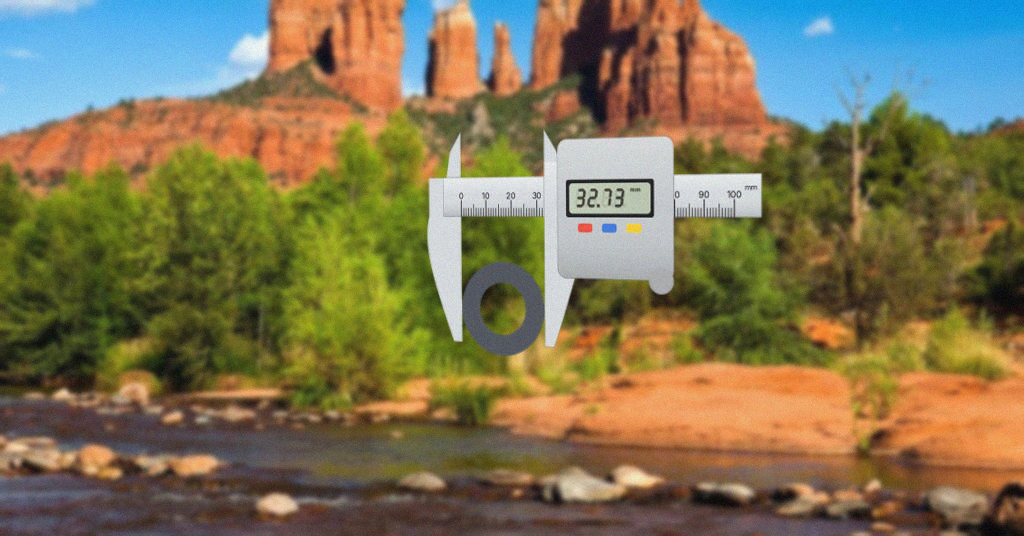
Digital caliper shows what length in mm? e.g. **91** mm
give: **32.73** mm
